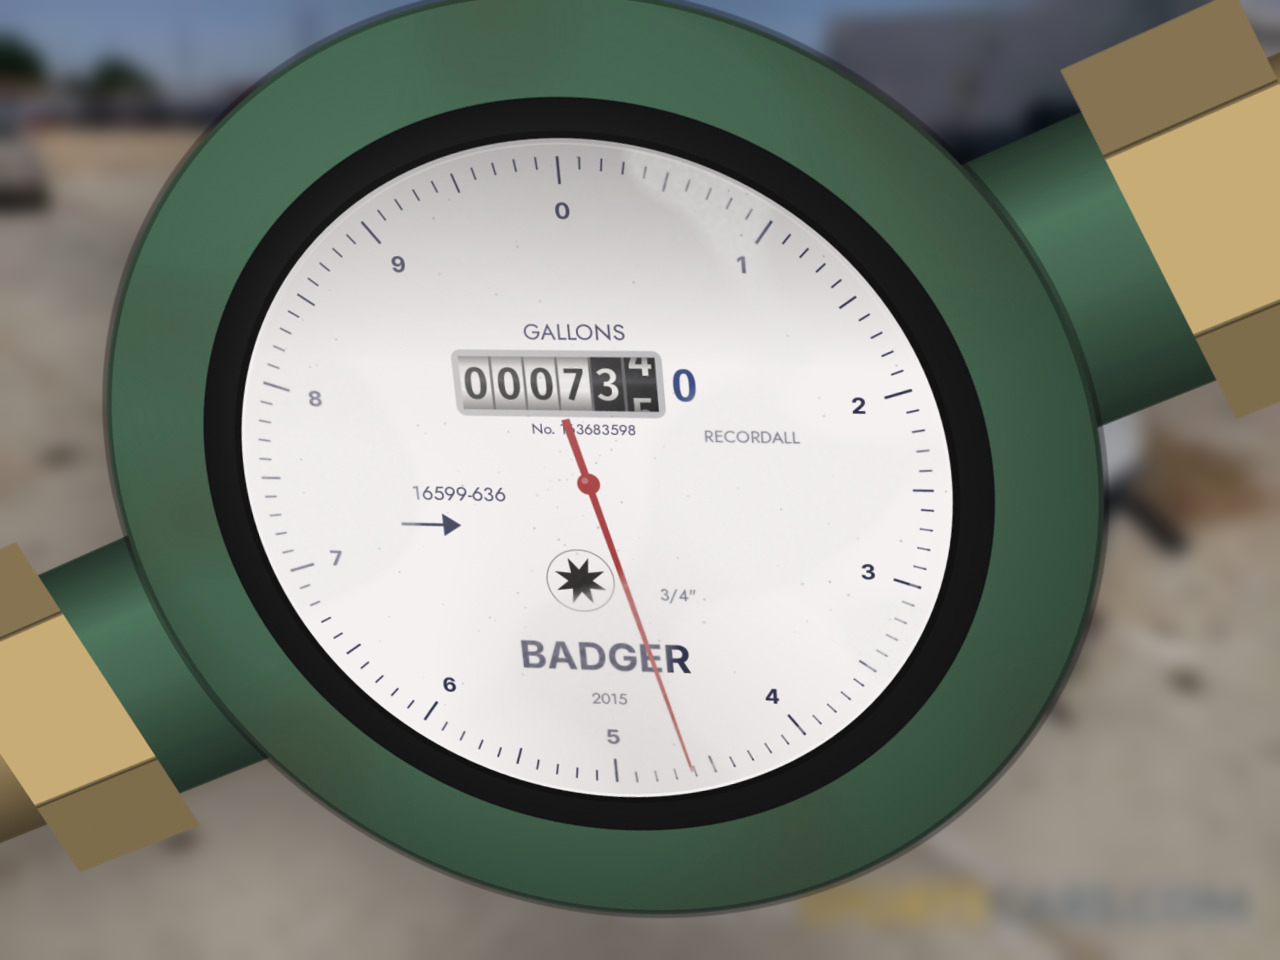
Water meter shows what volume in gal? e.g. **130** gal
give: **7344.6** gal
